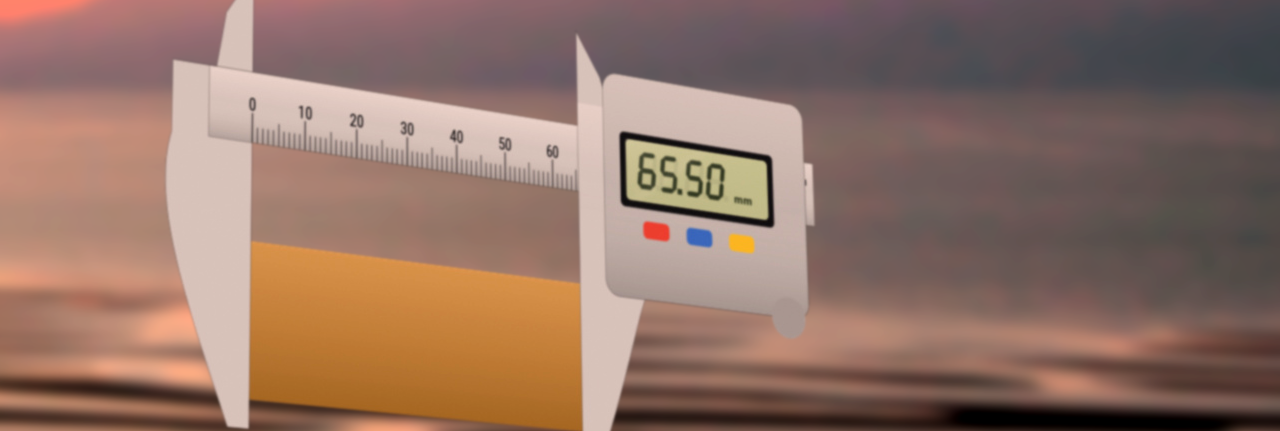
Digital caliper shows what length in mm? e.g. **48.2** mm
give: **65.50** mm
